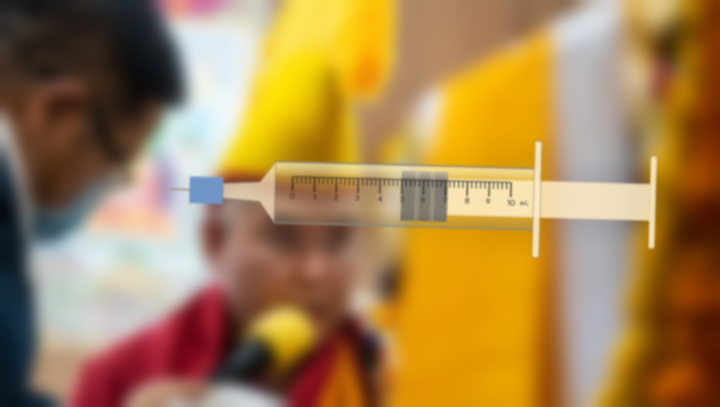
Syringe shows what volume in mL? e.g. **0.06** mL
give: **5** mL
